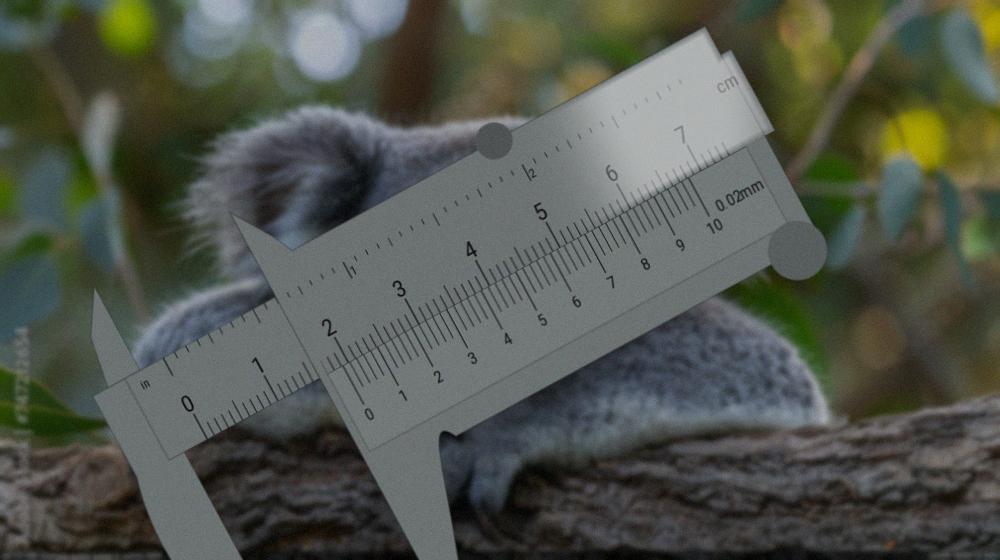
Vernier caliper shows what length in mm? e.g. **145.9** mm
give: **19.2** mm
